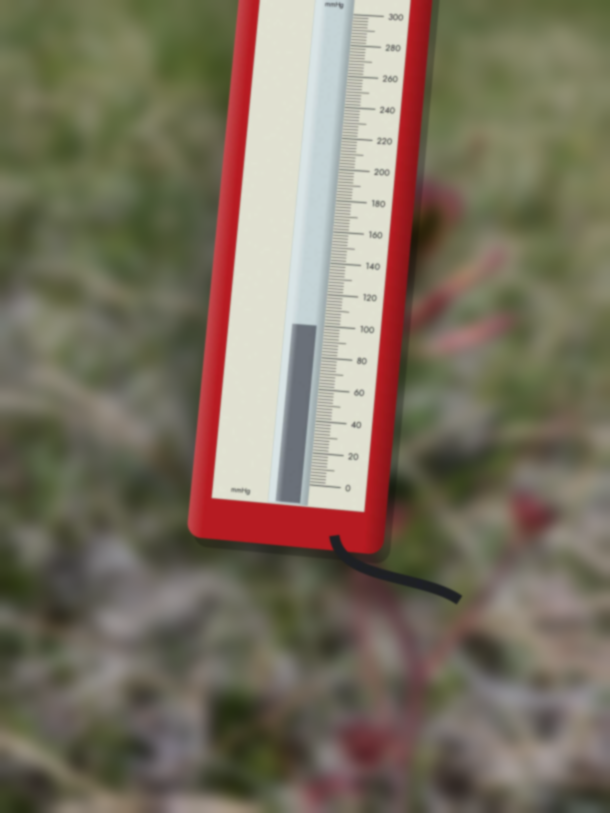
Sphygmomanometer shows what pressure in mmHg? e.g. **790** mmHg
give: **100** mmHg
